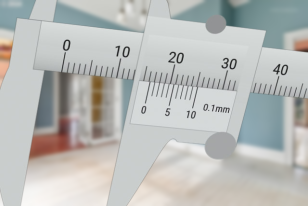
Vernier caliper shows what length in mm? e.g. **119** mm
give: **16.2** mm
